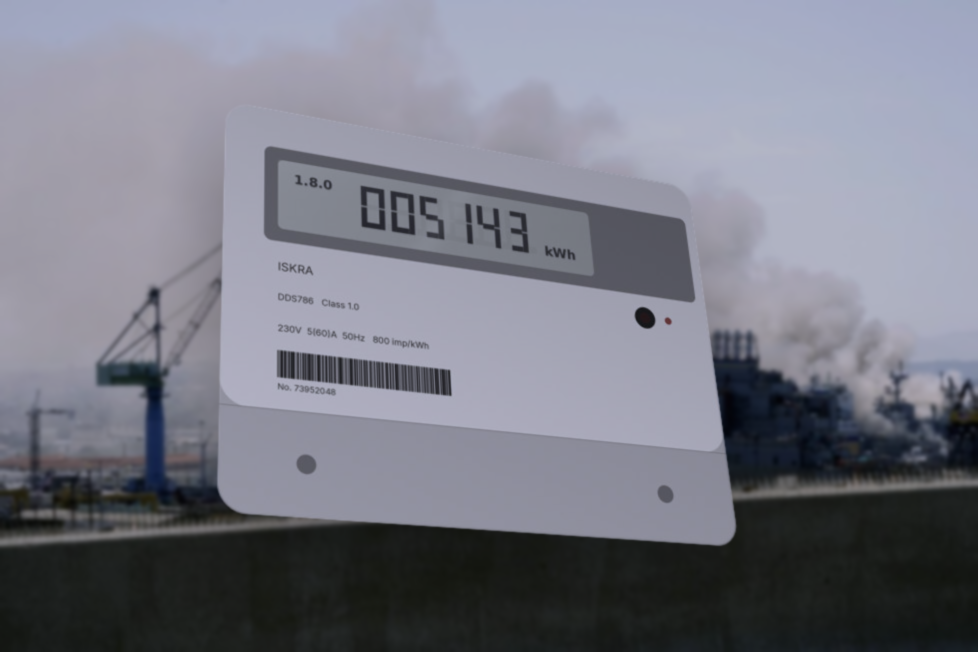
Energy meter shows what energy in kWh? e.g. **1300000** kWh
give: **5143** kWh
